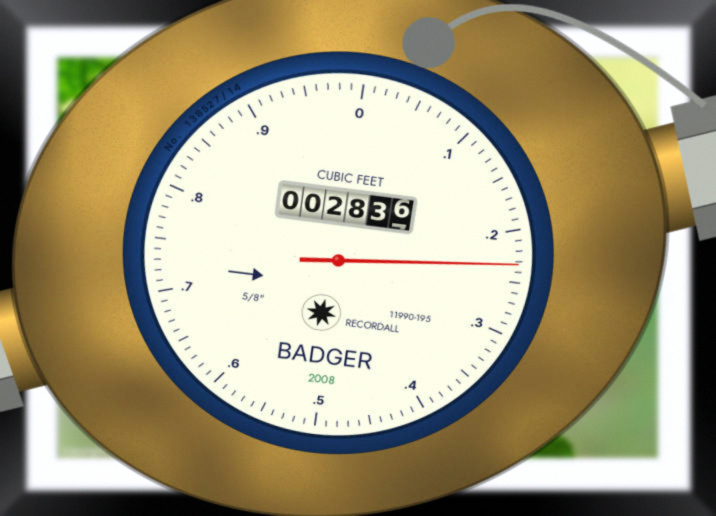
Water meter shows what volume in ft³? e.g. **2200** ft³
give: **2836.23** ft³
